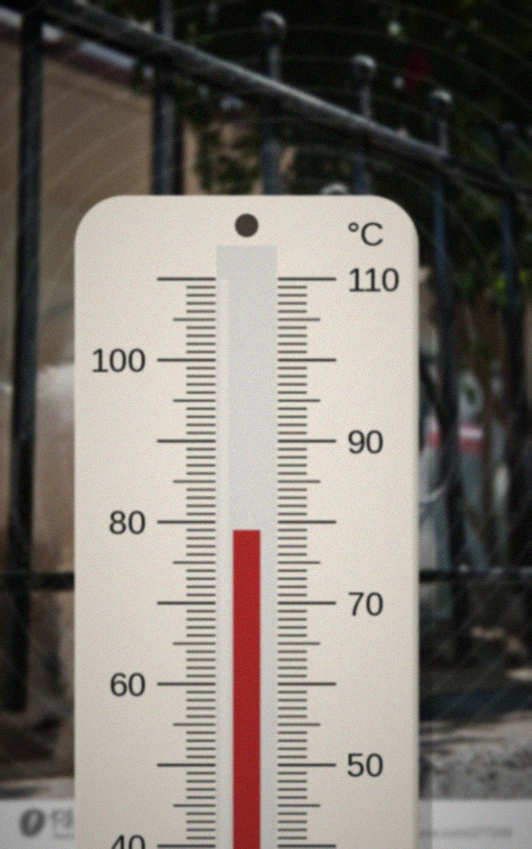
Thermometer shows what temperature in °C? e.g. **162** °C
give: **79** °C
